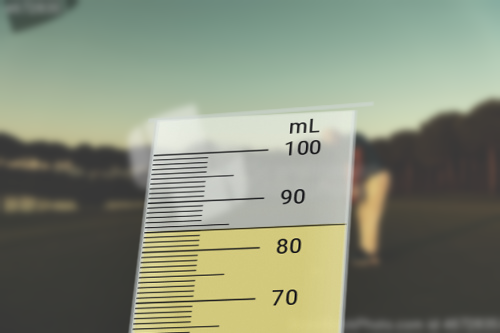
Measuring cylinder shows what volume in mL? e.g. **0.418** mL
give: **84** mL
